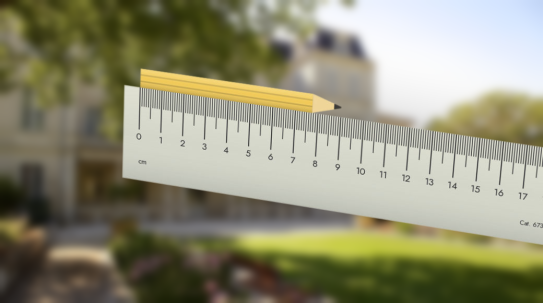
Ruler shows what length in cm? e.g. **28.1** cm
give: **9** cm
